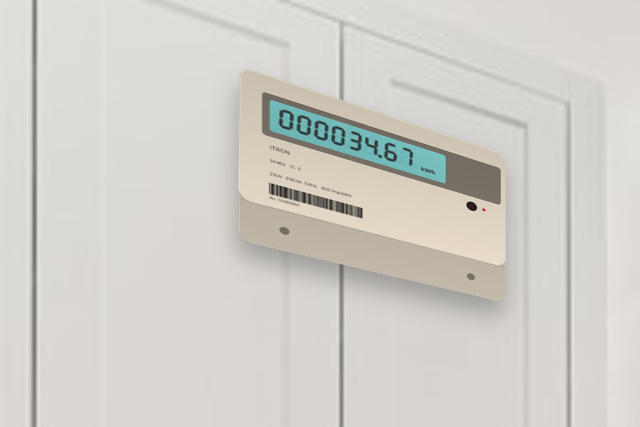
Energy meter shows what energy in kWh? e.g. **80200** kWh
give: **34.67** kWh
